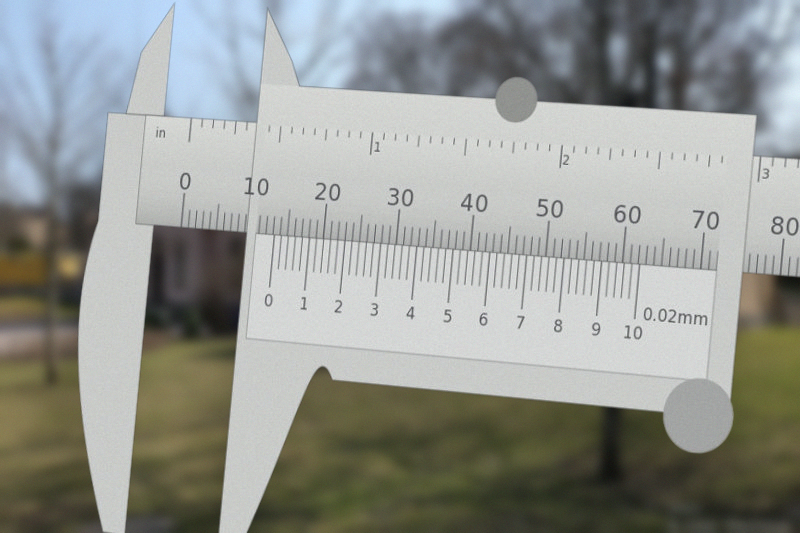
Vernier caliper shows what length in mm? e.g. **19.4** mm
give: **13.2** mm
